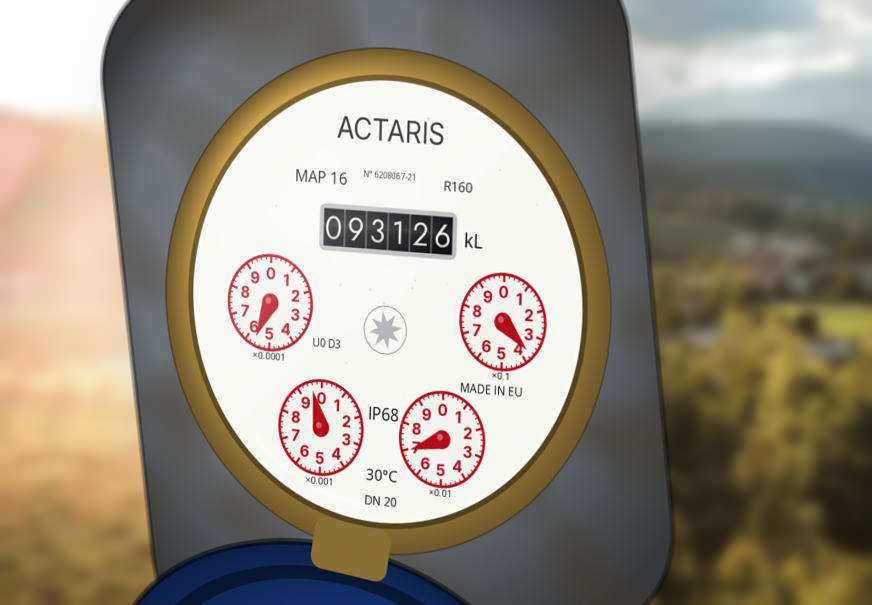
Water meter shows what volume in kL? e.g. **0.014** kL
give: **93126.3695** kL
